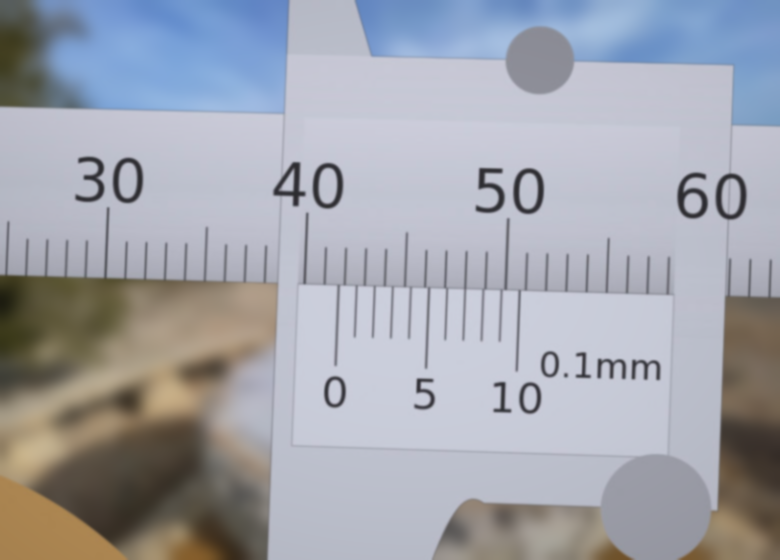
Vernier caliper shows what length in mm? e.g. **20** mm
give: **41.7** mm
